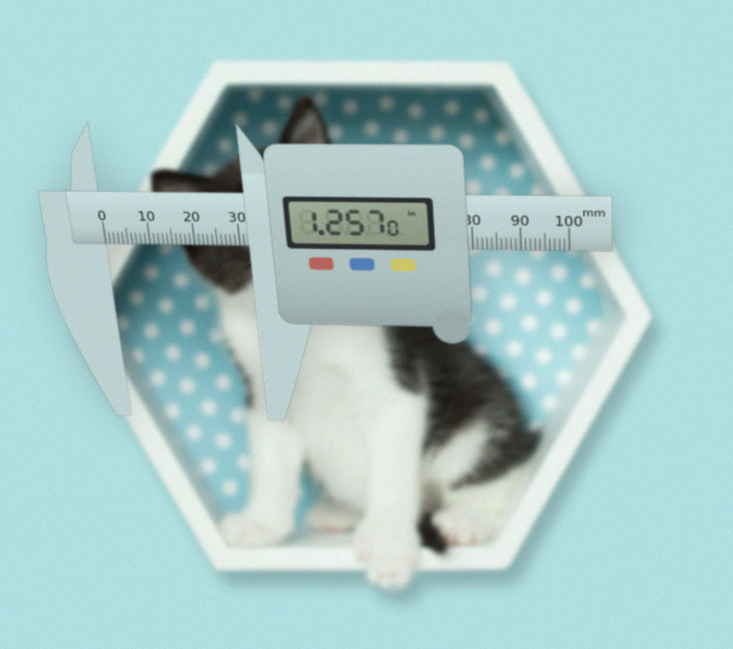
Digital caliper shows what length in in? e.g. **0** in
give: **1.2570** in
